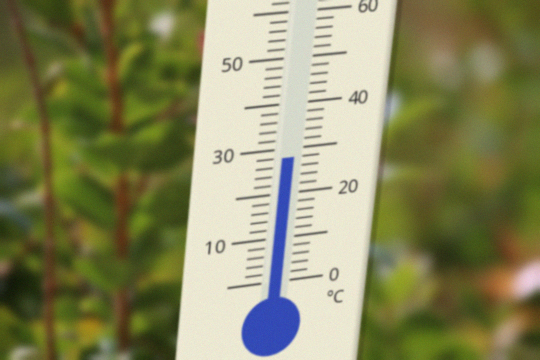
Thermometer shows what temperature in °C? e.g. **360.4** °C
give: **28** °C
